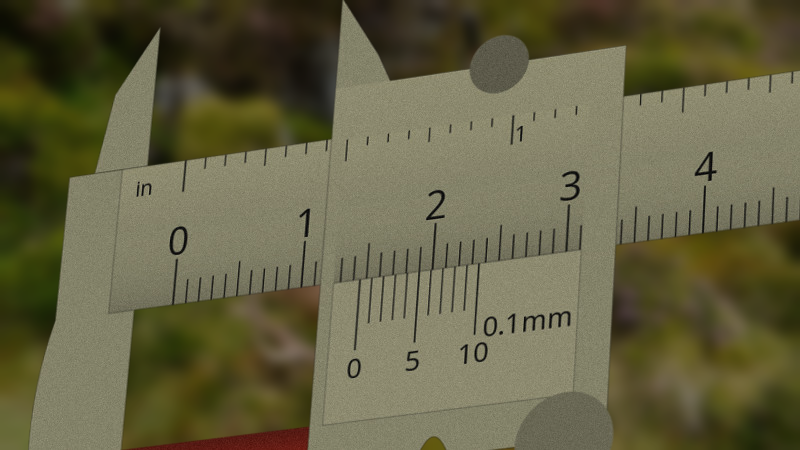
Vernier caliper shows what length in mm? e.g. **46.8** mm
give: **14.5** mm
